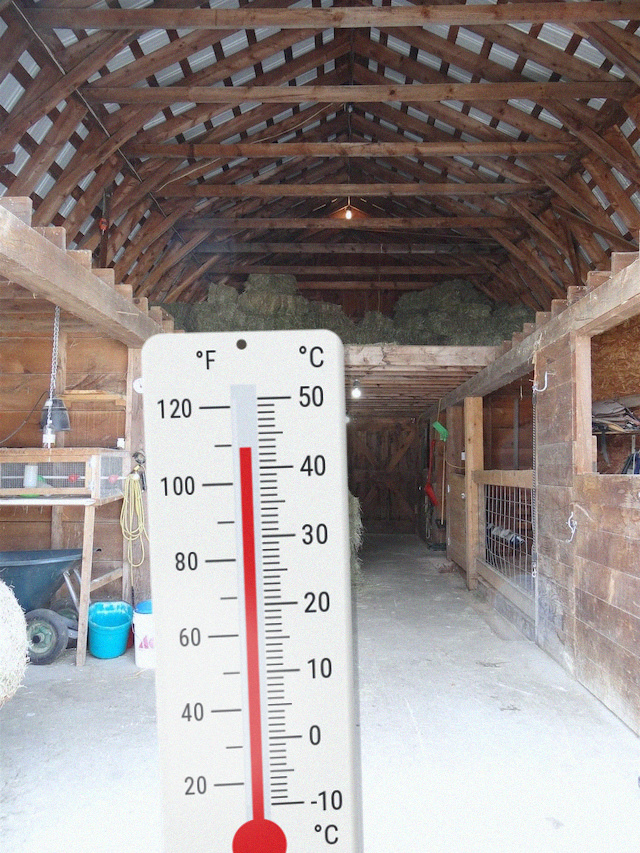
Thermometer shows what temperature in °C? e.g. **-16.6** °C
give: **43** °C
